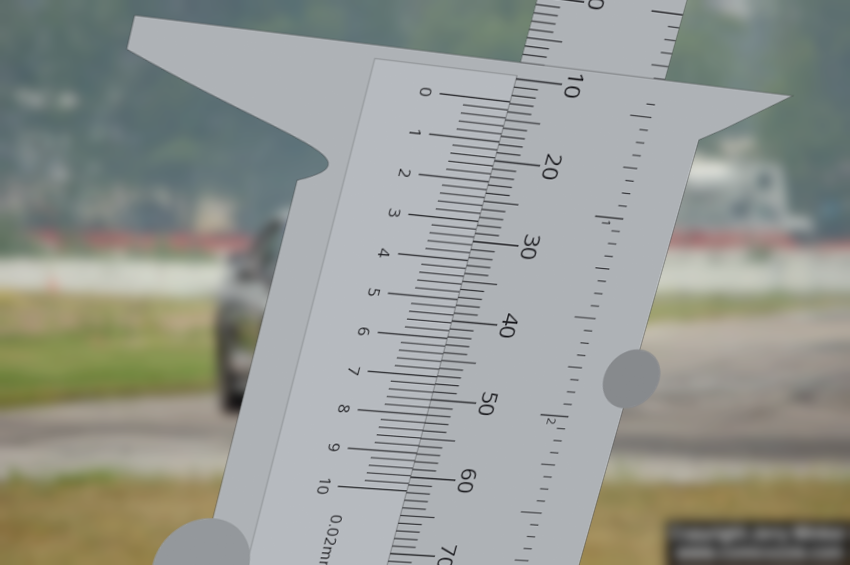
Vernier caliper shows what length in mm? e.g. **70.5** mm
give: **12.8** mm
